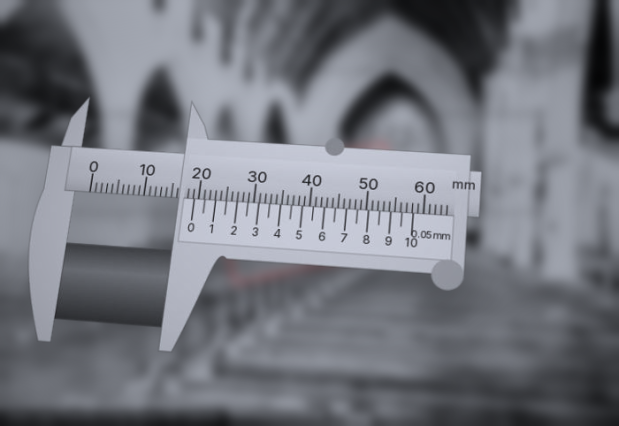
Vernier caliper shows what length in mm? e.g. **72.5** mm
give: **19.2** mm
